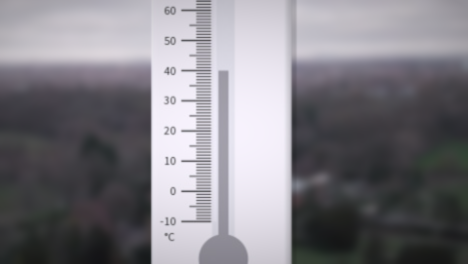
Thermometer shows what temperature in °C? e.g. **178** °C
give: **40** °C
